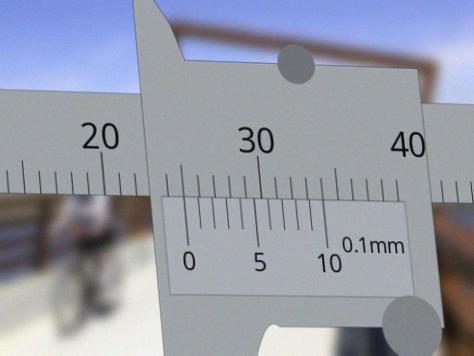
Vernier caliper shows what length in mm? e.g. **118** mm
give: **25.0** mm
